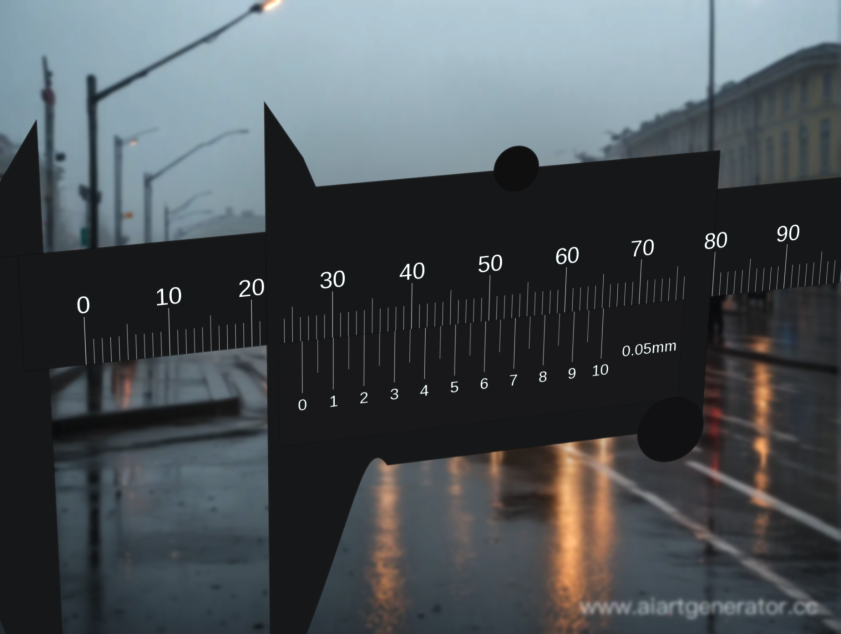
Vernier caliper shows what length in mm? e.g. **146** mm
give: **26.2** mm
